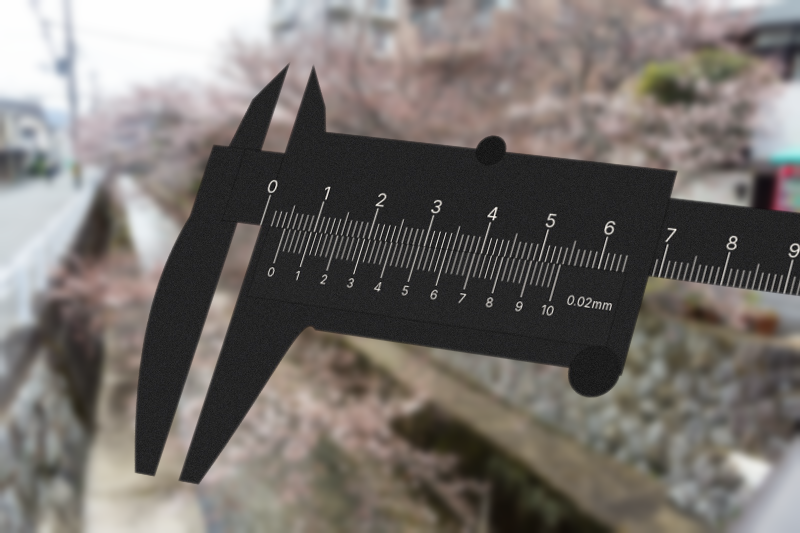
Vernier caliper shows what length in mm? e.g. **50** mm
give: **4.6** mm
